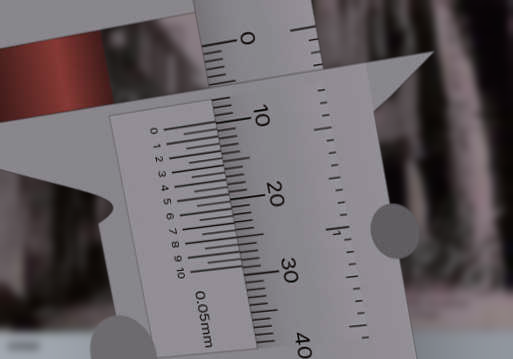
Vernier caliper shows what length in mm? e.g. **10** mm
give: **9.8** mm
